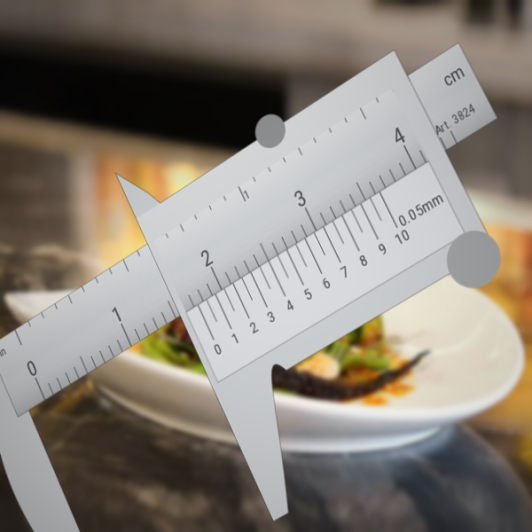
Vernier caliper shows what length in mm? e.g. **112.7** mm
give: **17.4** mm
